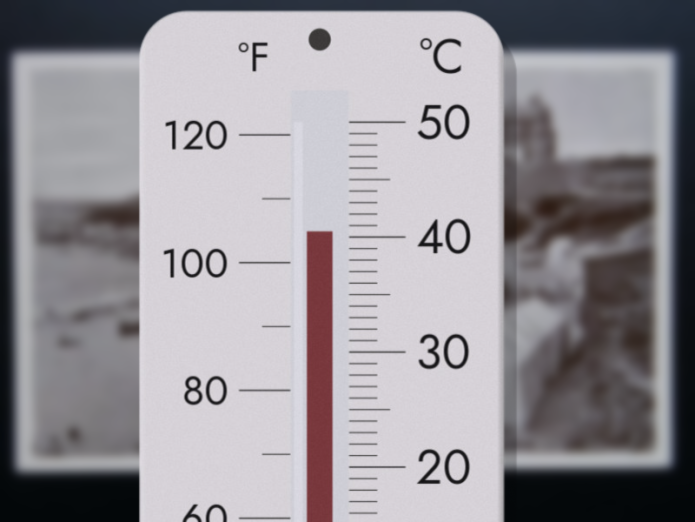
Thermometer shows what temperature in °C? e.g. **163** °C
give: **40.5** °C
